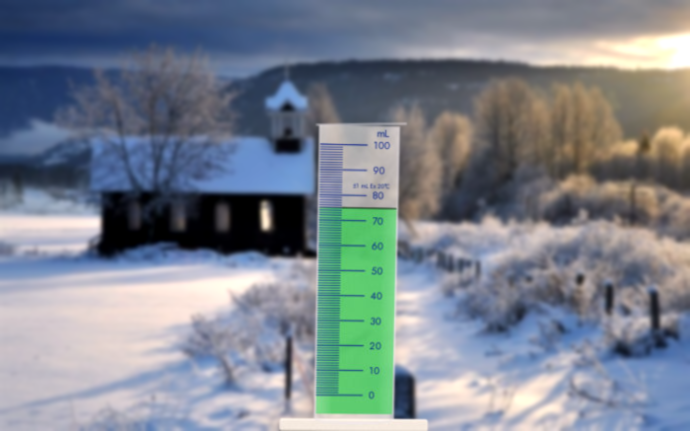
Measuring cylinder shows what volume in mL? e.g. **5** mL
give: **75** mL
